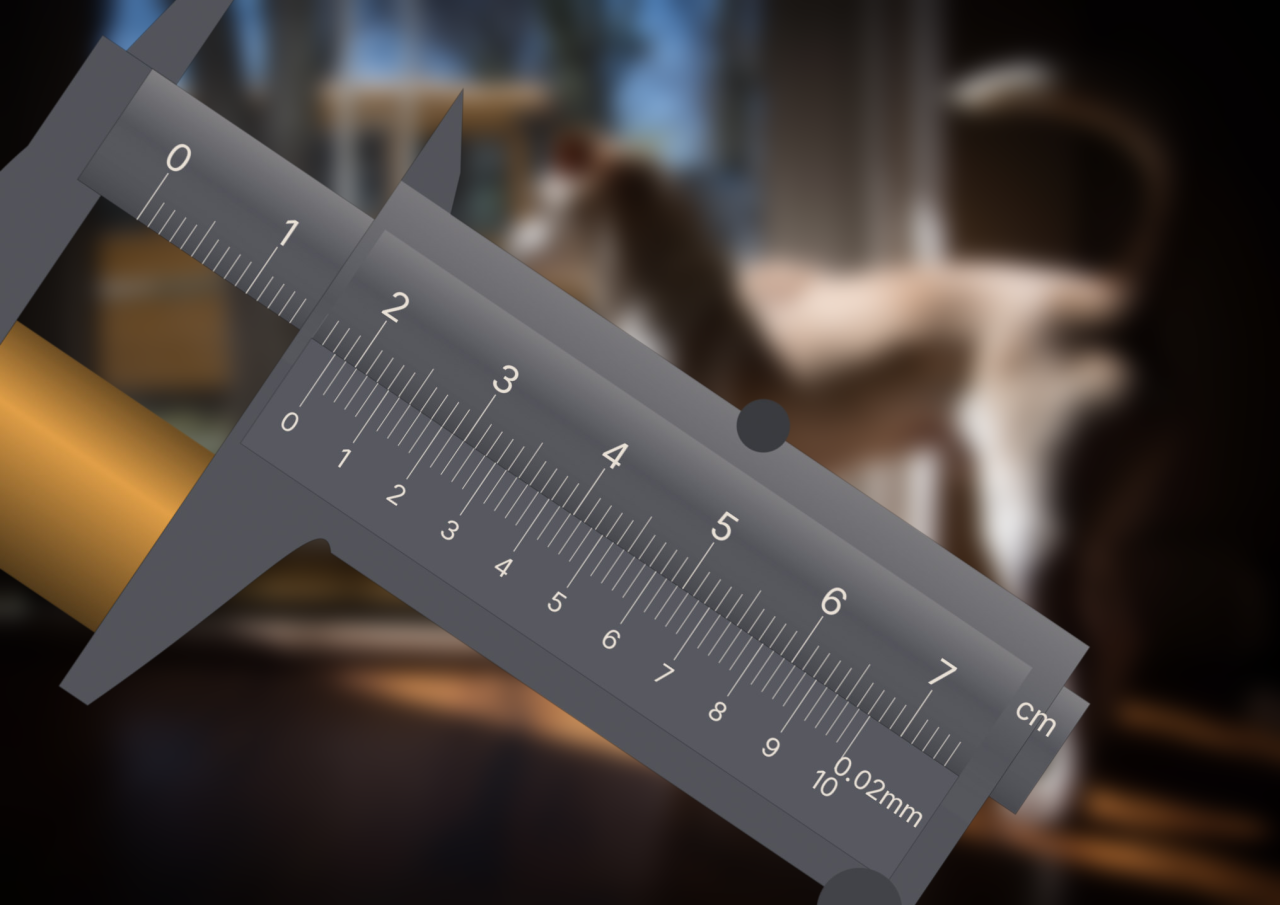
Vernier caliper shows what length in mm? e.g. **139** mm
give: **18.2** mm
